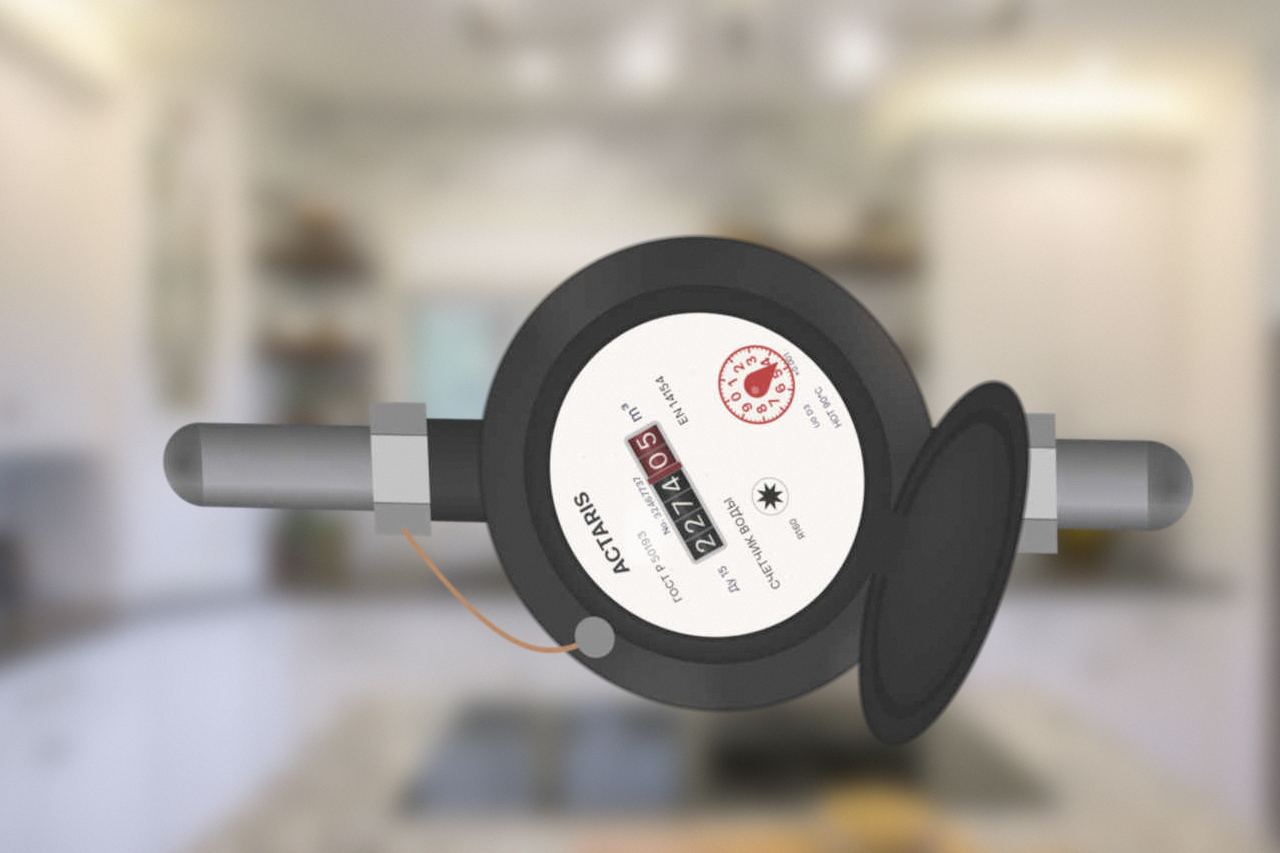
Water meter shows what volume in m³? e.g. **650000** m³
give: **2274.054** m³
